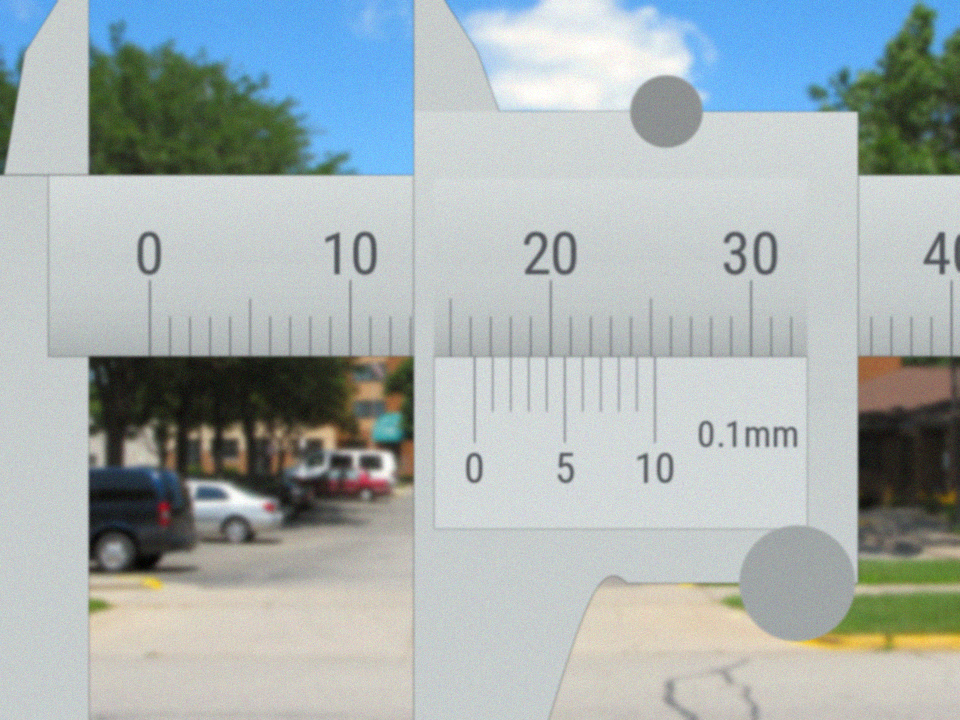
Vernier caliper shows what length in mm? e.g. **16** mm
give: **16.2** mm
